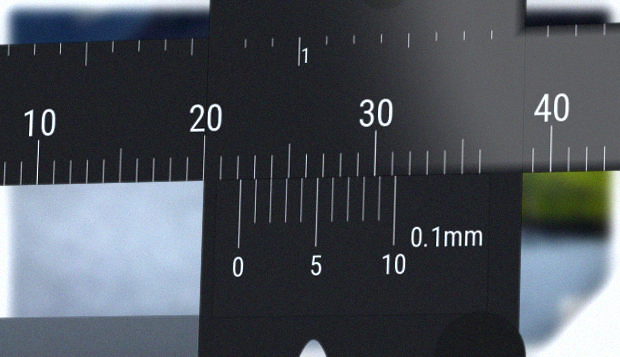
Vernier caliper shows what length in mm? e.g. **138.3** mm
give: **22.2** mm
